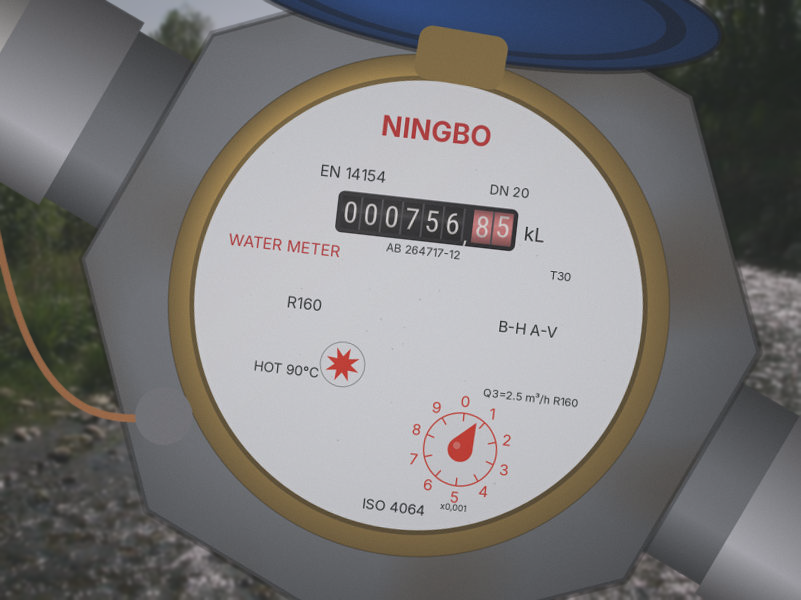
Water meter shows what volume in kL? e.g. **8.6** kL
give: **756.850** kL
